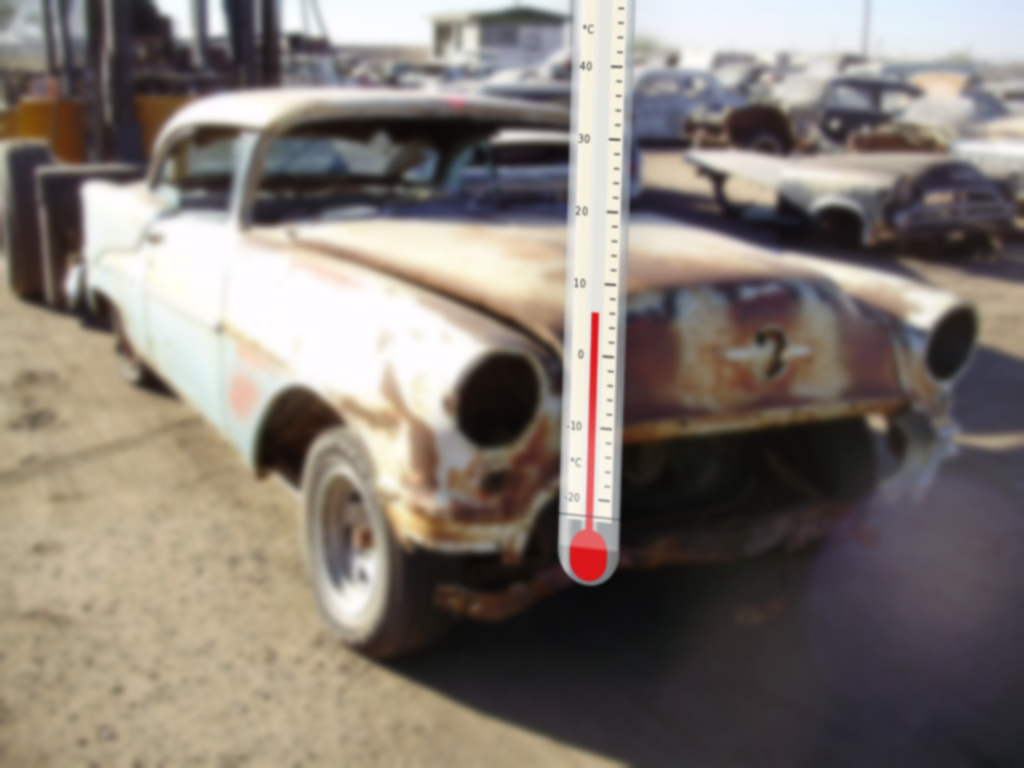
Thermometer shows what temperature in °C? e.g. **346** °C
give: **6** °C
